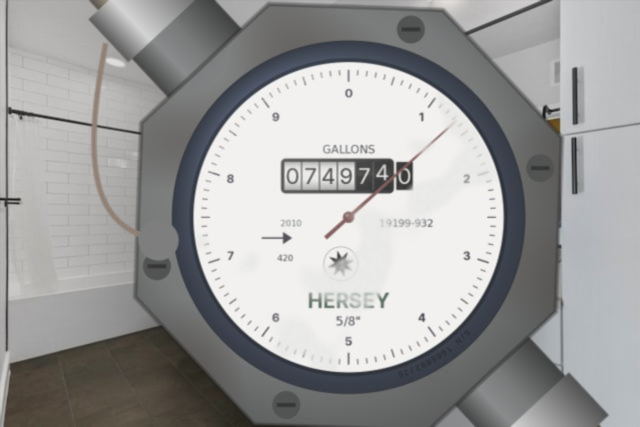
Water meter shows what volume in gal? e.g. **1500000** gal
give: **749741.3** gal
